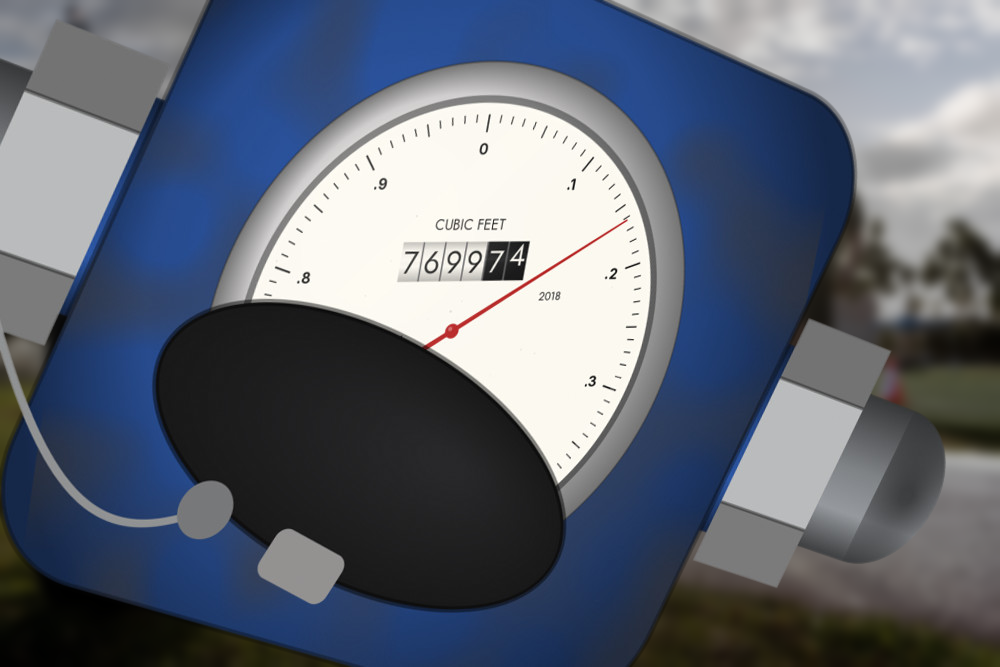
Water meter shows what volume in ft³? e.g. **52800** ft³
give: **769974.16** ft³
